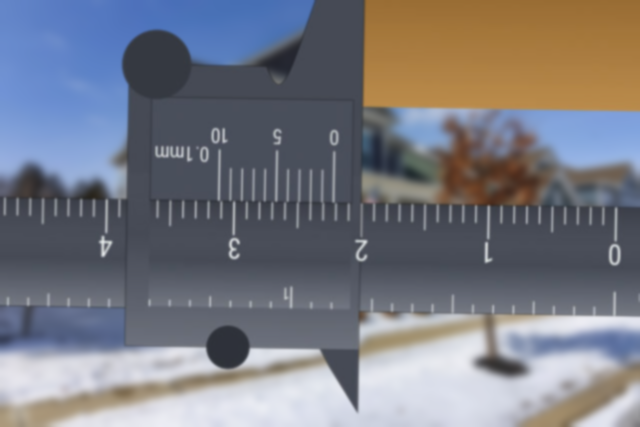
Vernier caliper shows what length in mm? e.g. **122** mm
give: **22.2** mm
